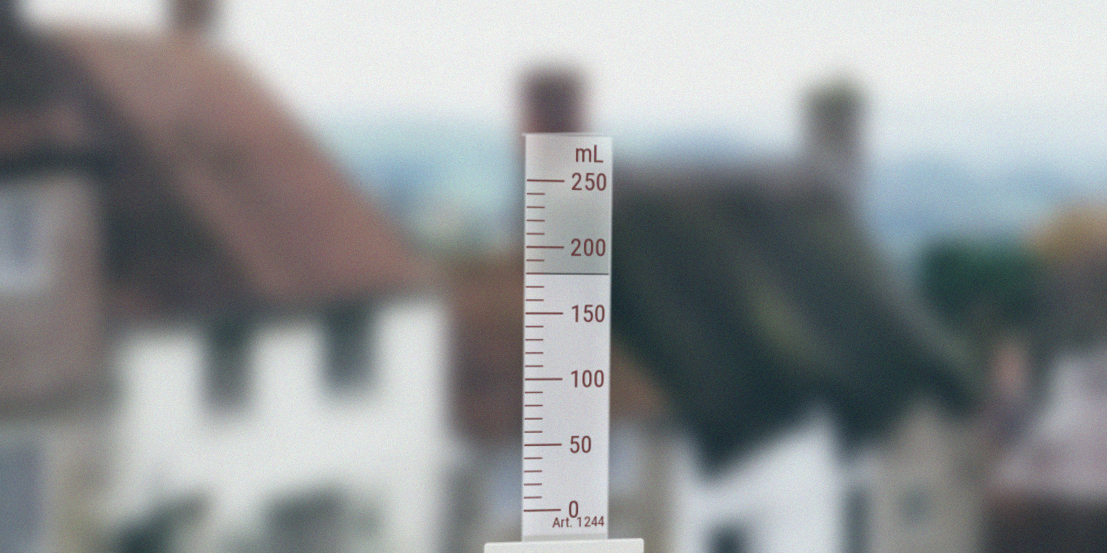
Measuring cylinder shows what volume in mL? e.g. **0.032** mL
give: **180** mL
